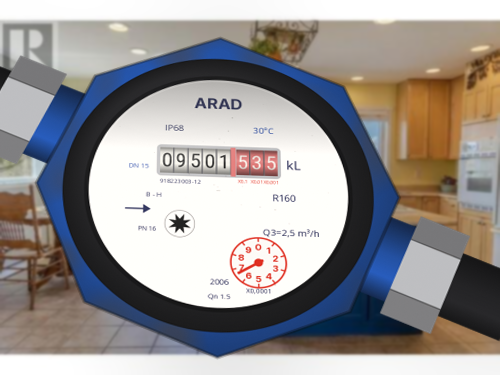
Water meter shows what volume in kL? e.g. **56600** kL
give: **9501.5356** kL
